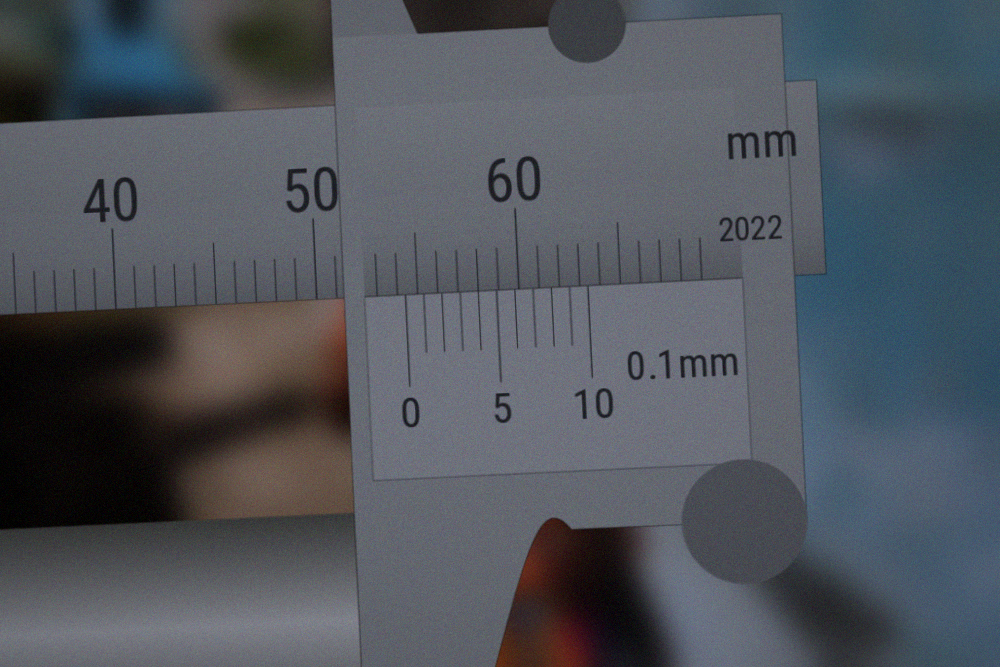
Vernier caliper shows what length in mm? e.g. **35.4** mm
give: **54.4** mm
